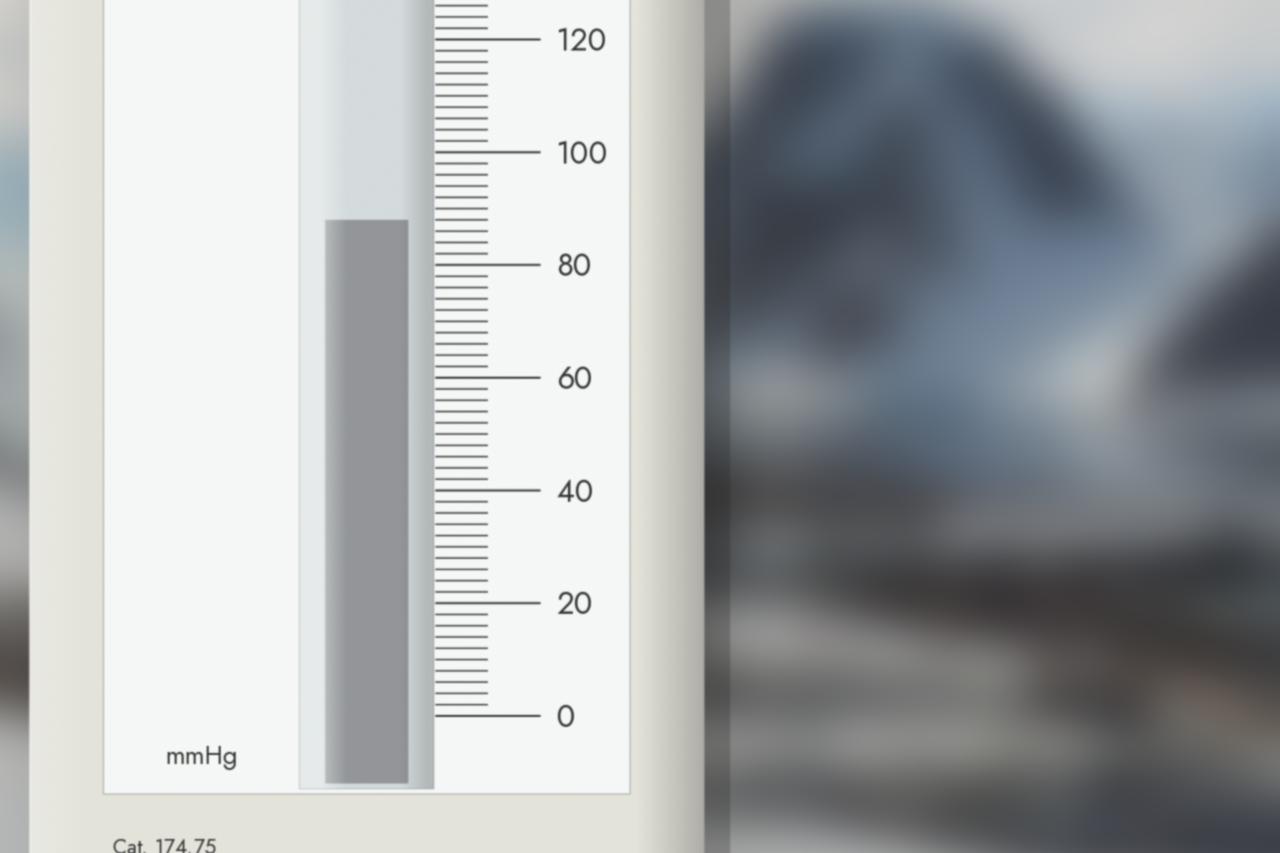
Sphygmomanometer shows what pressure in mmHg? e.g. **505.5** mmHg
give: **88** mmHg
